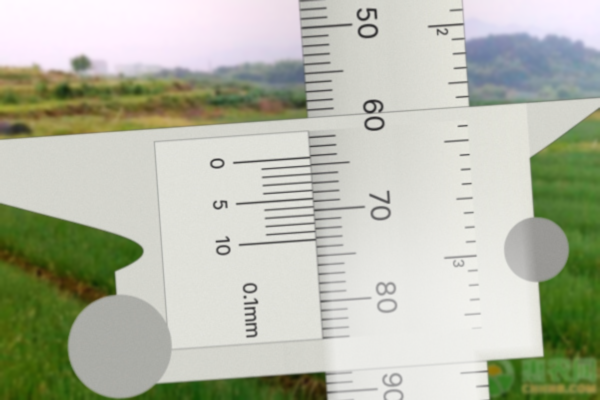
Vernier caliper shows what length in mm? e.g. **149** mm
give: **64.2** mm
